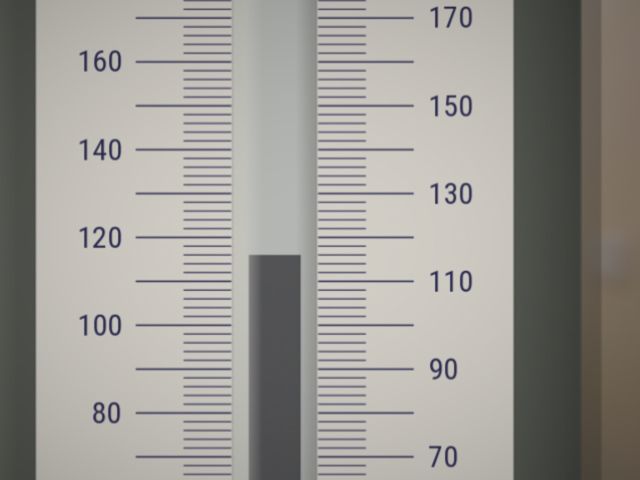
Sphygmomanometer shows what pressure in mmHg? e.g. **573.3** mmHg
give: **116** mmHg
